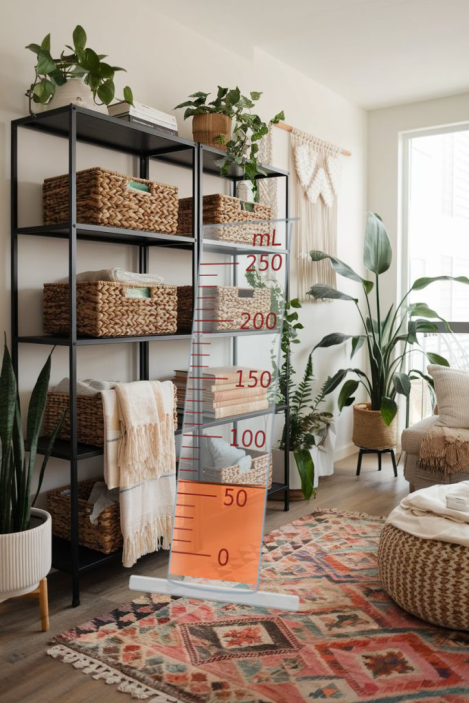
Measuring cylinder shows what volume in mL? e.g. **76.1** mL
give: **60** mL
